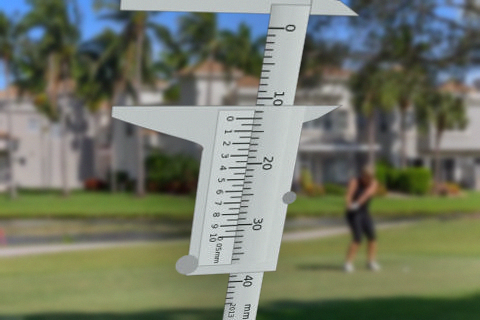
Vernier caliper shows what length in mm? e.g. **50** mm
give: **13.0** mm
